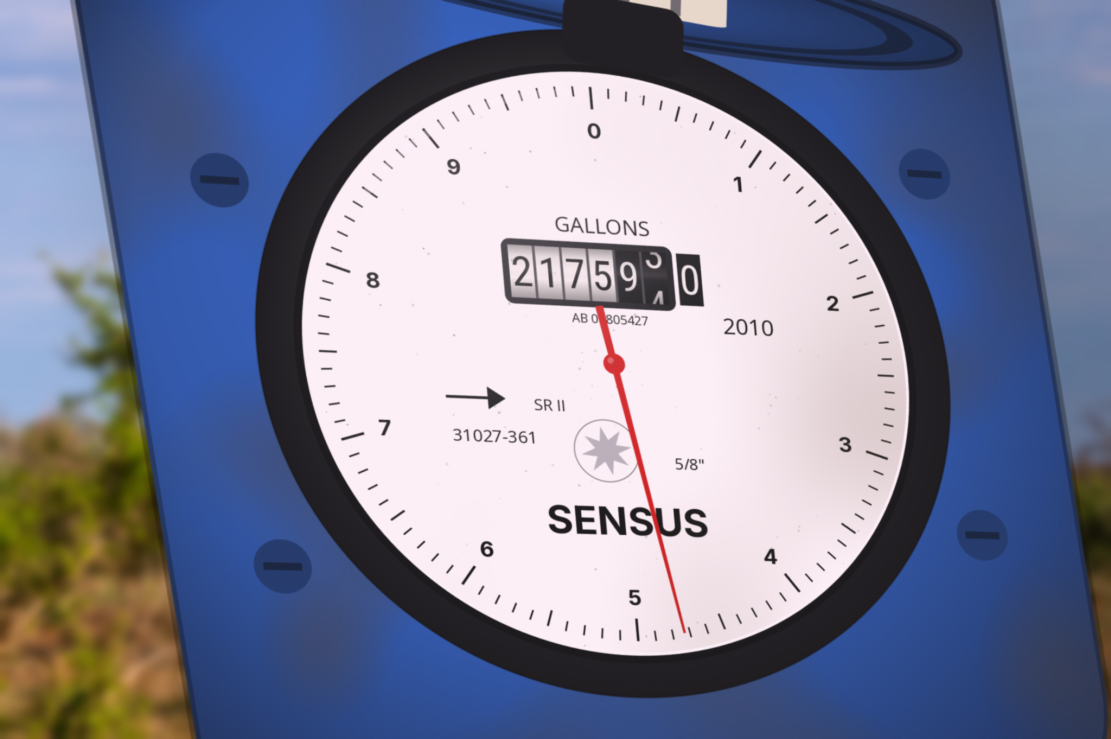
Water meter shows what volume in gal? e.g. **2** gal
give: **2175934.7** gal
